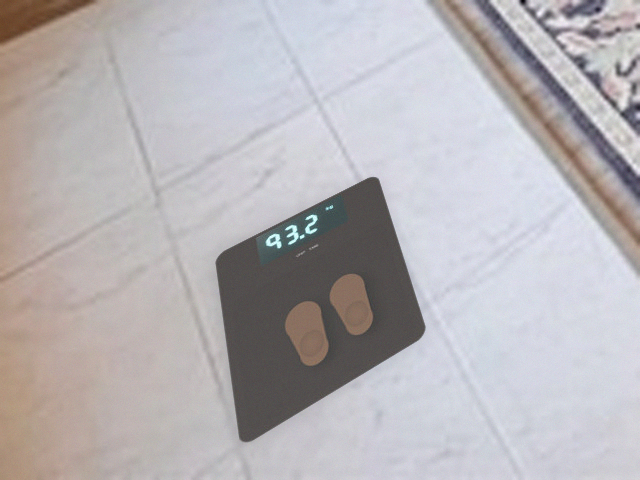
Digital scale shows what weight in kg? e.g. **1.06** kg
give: **93.2** kg
